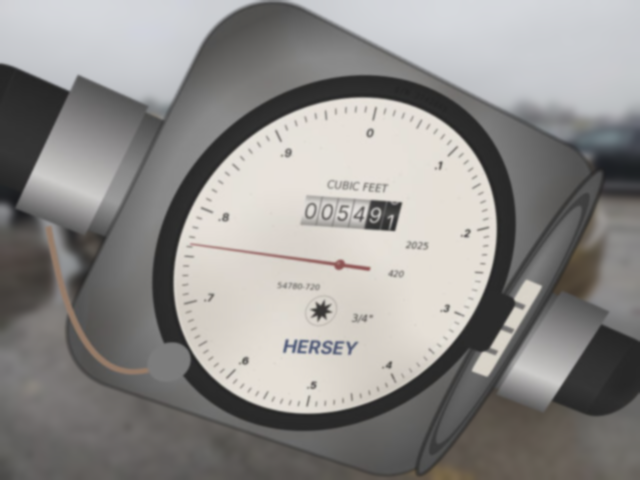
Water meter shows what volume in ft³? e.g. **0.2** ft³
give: **5490.76** ft³
